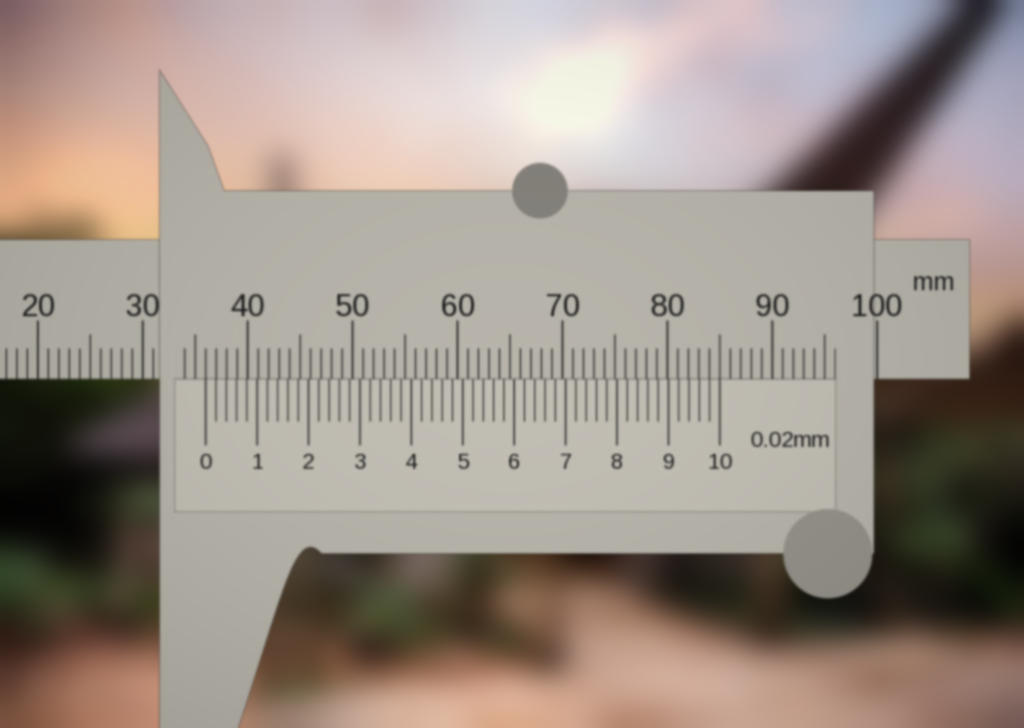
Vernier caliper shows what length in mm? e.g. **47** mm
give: **36.0** mm
